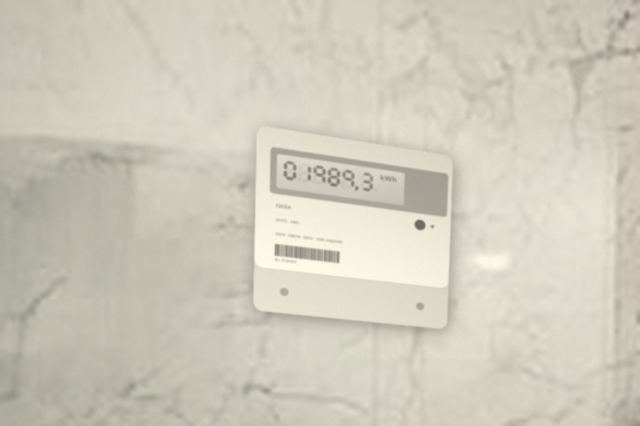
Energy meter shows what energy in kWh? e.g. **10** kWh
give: **1989.3** kWh
